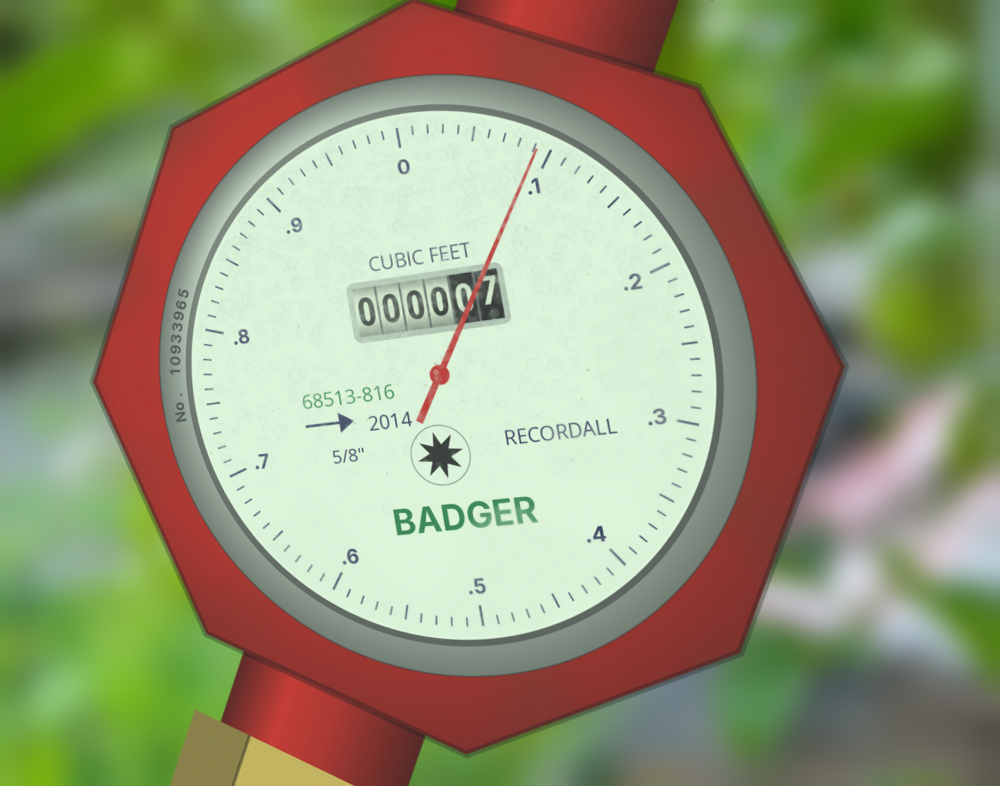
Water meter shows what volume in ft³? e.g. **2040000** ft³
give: **7.09** ft³
